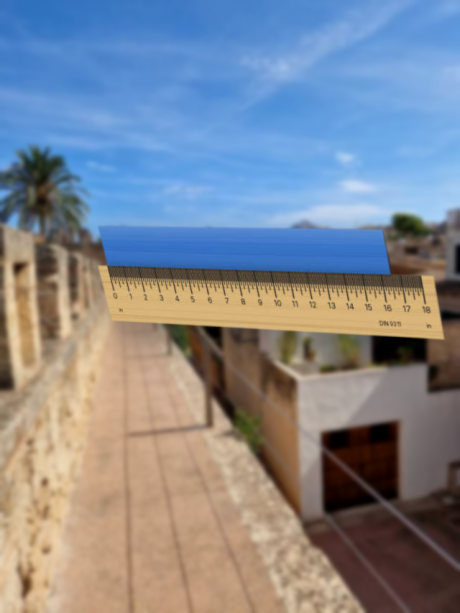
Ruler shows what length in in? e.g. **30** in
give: **16.5** in
